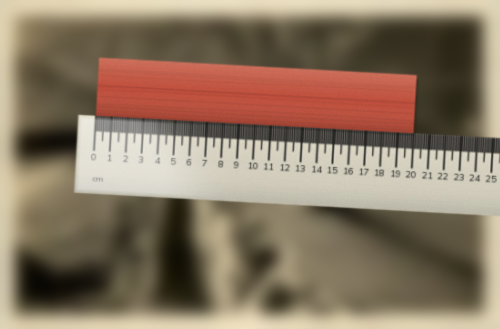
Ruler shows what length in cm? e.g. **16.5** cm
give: **20** cm
